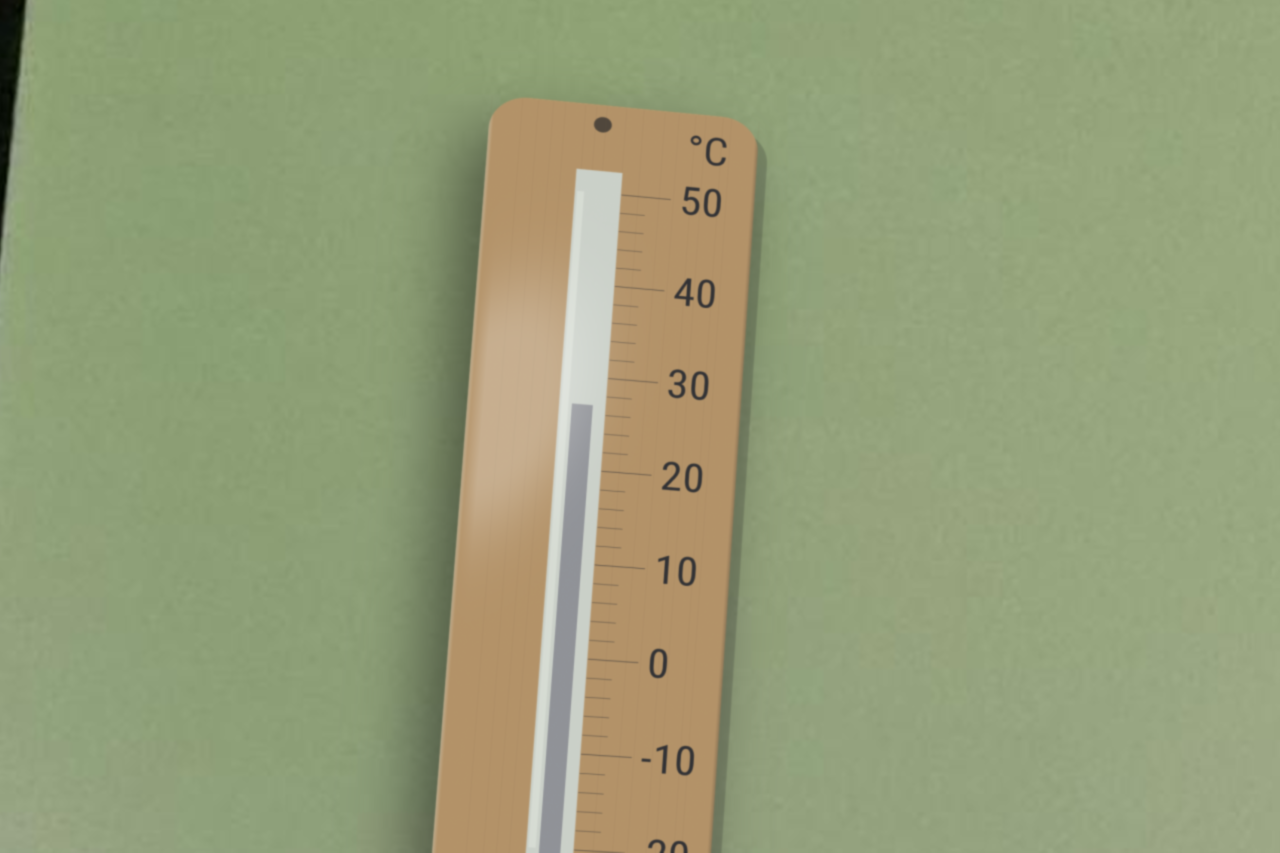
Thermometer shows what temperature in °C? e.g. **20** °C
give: **27** °C
